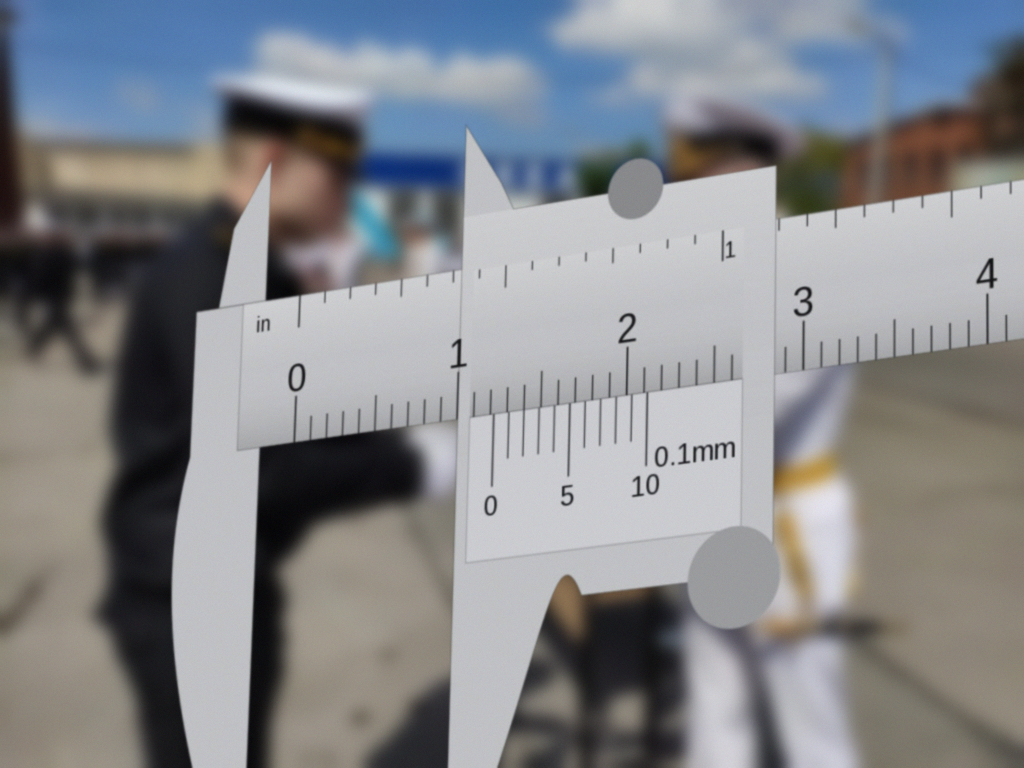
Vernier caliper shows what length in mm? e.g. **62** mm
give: **12.2** mm
